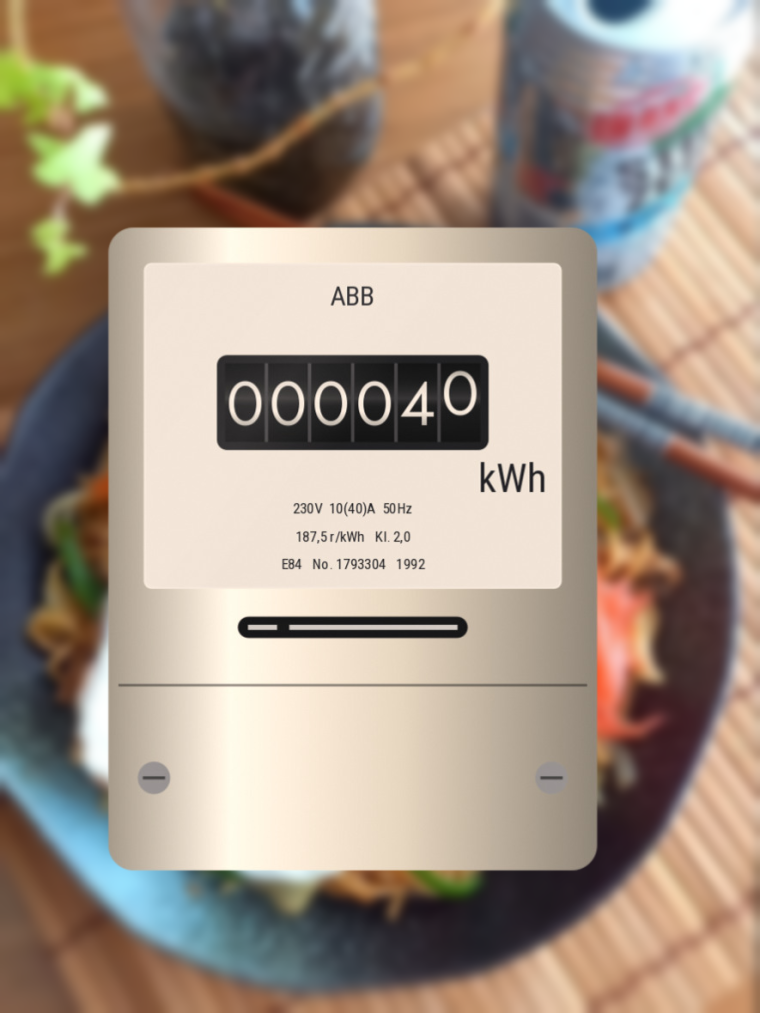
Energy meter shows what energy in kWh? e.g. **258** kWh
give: **40** kWh
